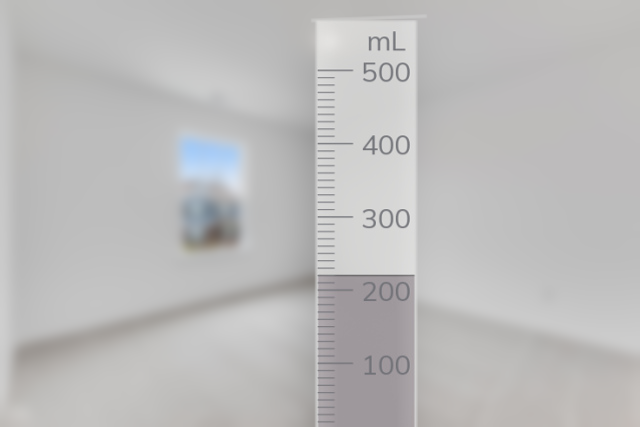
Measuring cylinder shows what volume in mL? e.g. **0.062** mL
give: **220** mL
